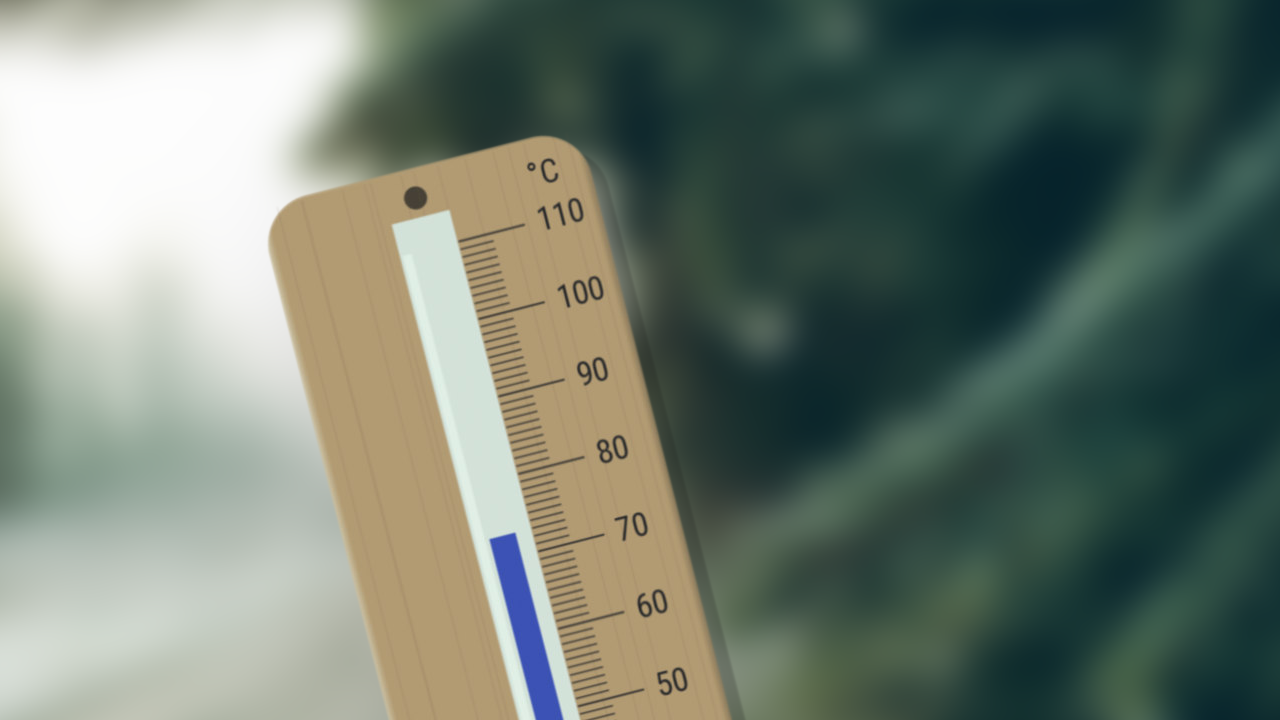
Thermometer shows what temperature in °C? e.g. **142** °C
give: **73** °C
